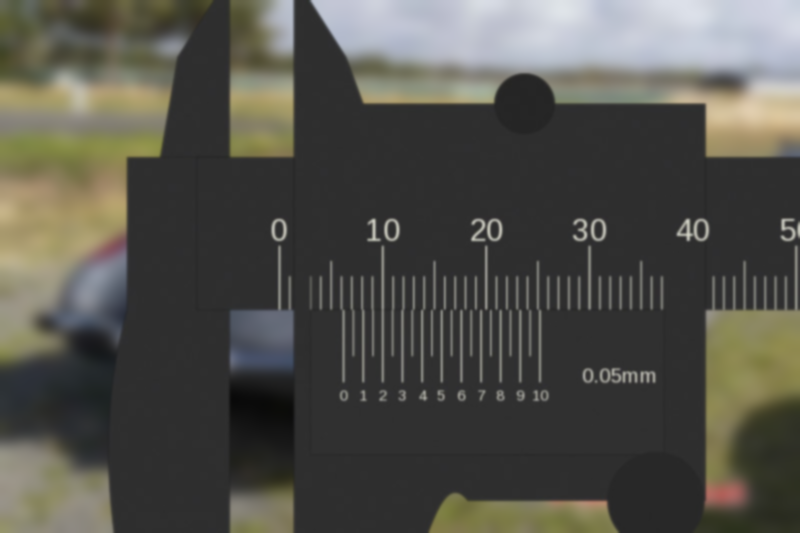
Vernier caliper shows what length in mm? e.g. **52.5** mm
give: **6.2** mm
